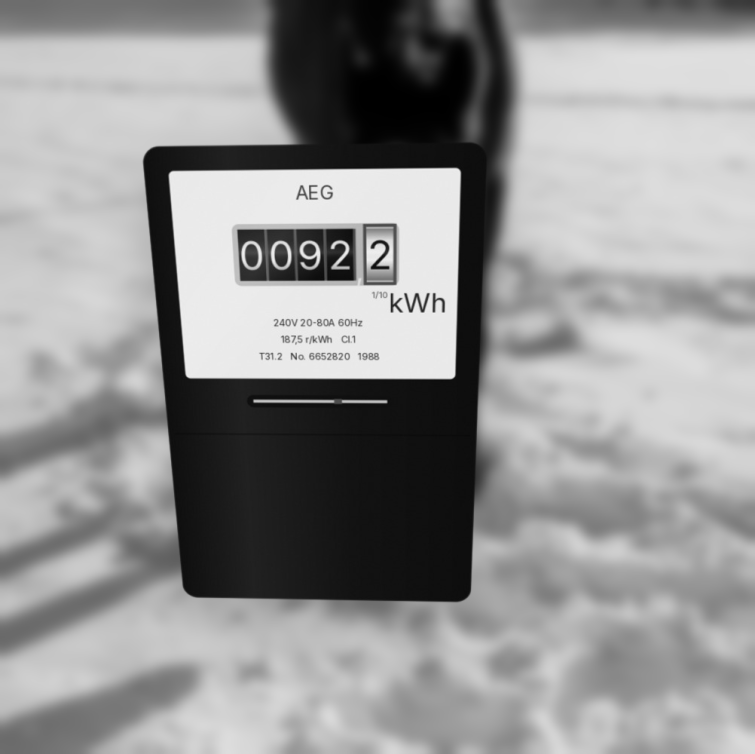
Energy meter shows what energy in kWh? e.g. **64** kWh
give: **92.2** kWh
